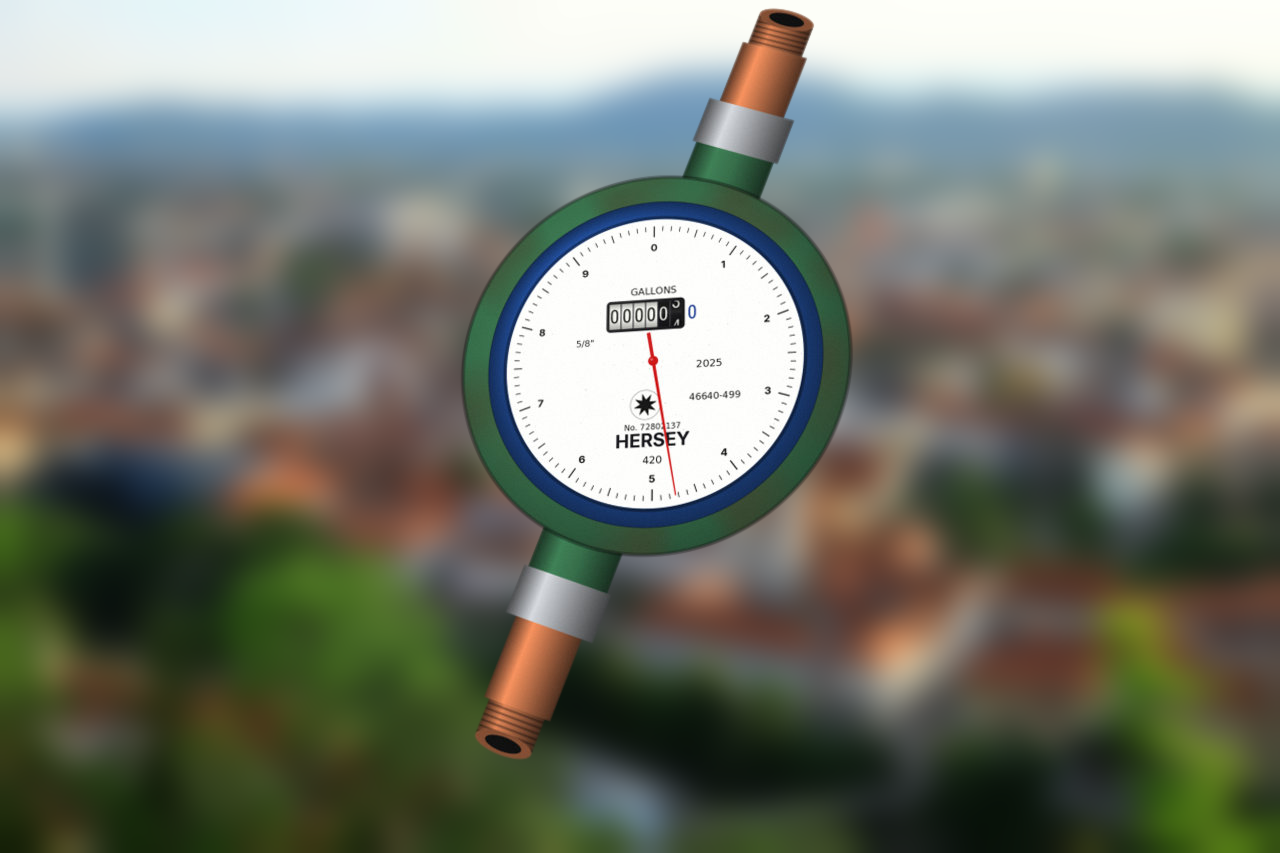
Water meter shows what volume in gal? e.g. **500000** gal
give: **34.7** gal
